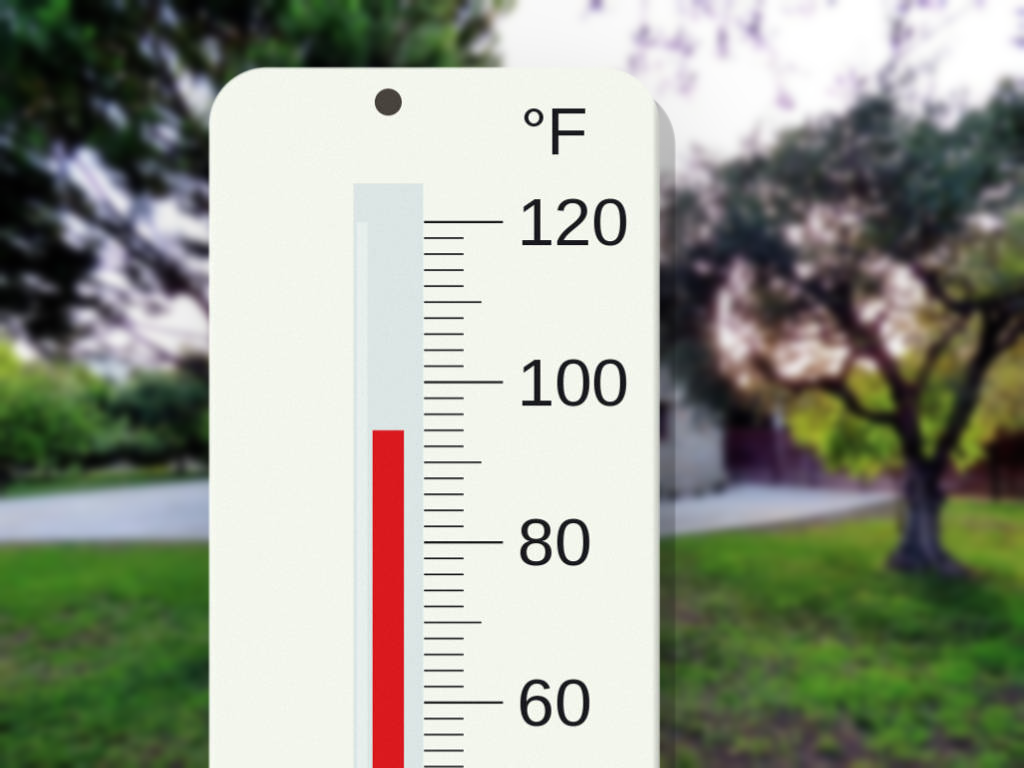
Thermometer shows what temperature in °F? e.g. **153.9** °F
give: **94** °F
